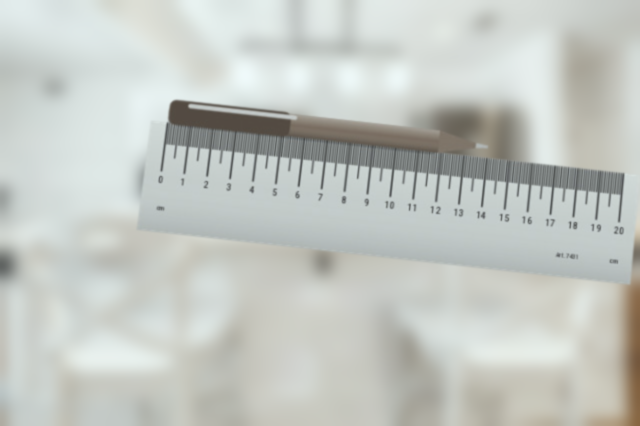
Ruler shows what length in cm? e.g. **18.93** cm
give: **14** cm
